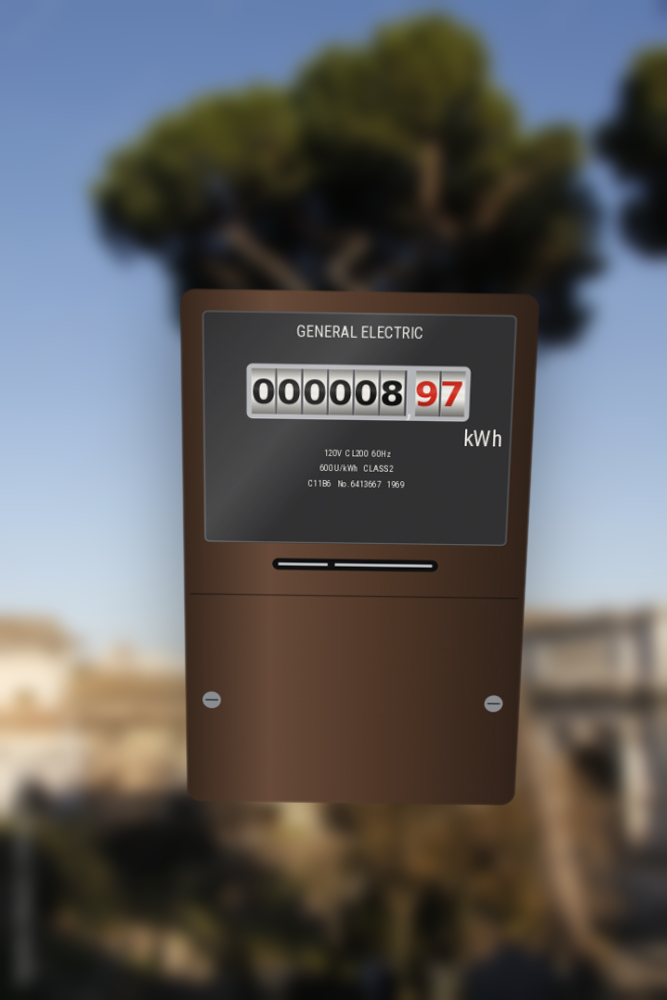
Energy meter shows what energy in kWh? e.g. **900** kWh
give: **8.97** kWh
